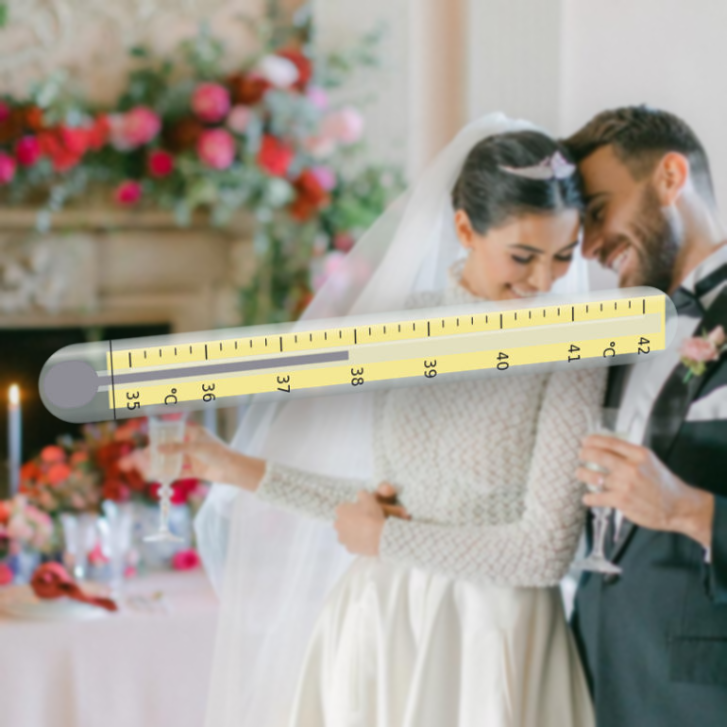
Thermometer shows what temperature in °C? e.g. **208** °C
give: **37.9** °C
